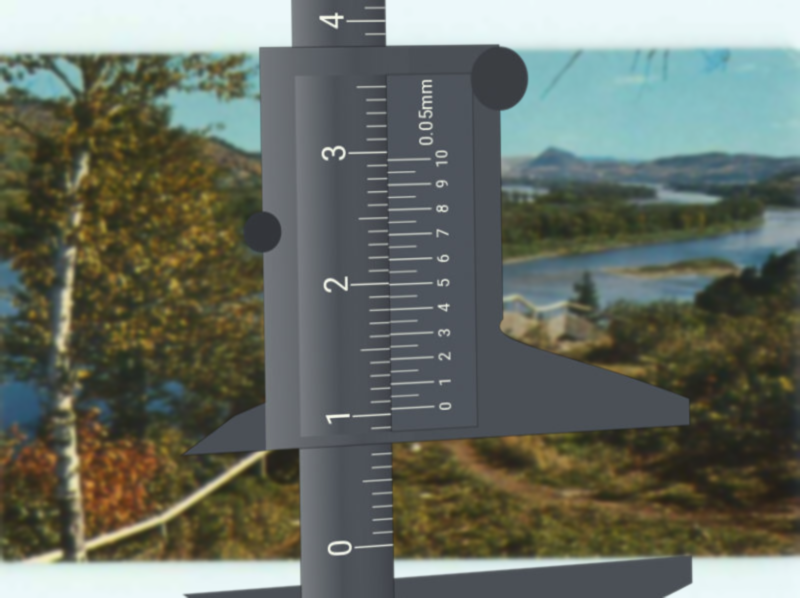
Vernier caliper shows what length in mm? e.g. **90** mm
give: **10.4** mm
